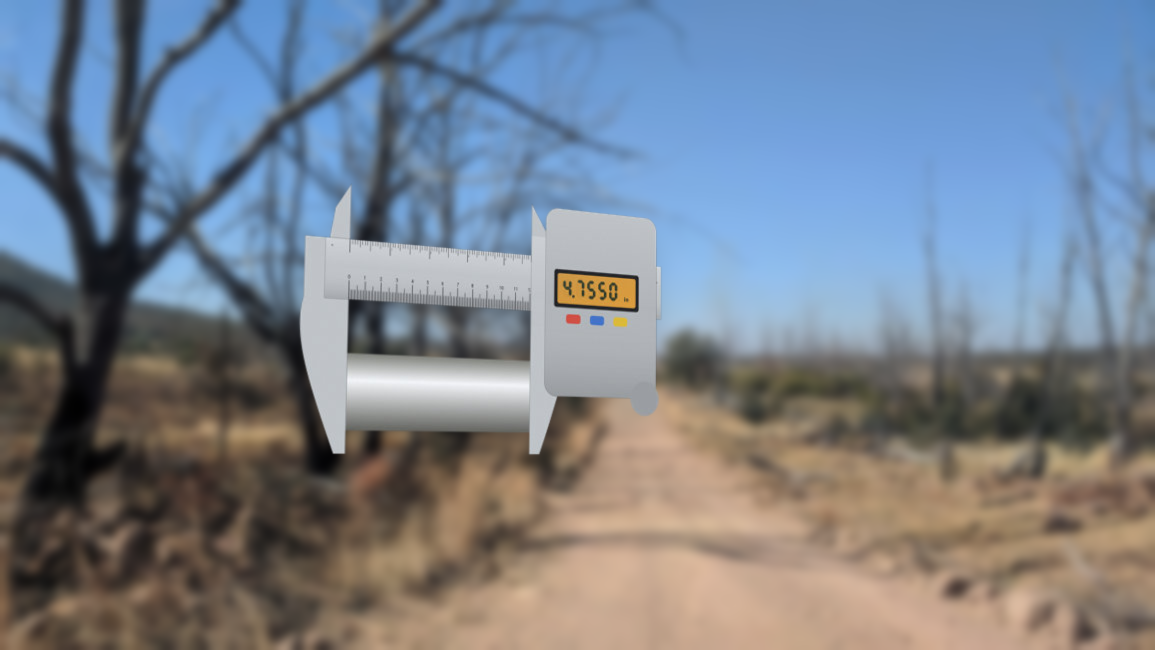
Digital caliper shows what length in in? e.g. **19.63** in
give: **4.7550** in
